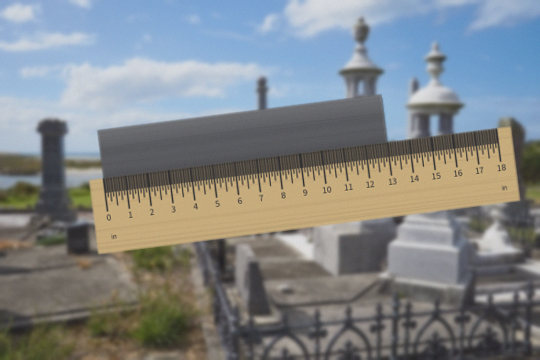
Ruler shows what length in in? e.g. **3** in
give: **13** in
